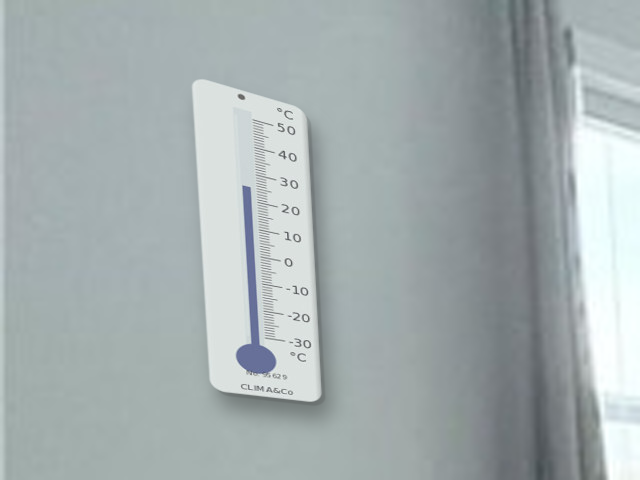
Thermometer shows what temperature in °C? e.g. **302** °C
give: **25** °C
